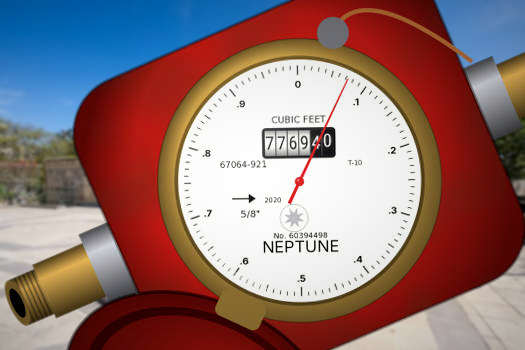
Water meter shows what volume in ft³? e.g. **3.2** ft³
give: **776940.07** ft³
